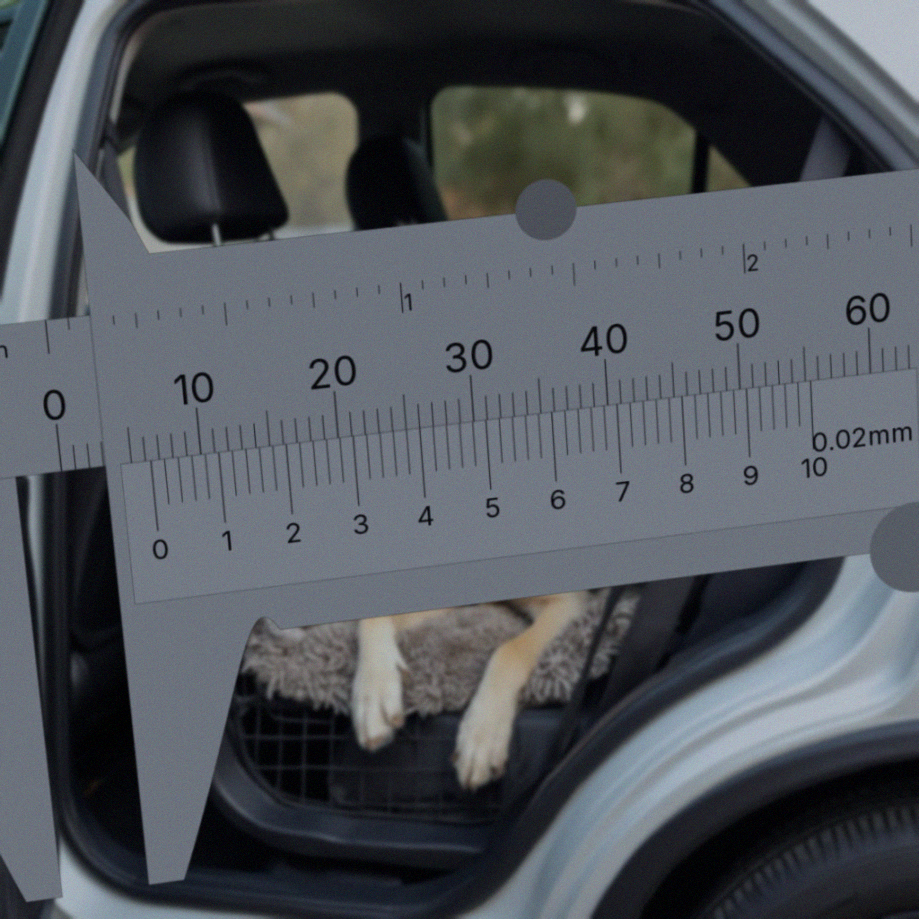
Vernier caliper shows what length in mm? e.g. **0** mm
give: **6.4** mm
